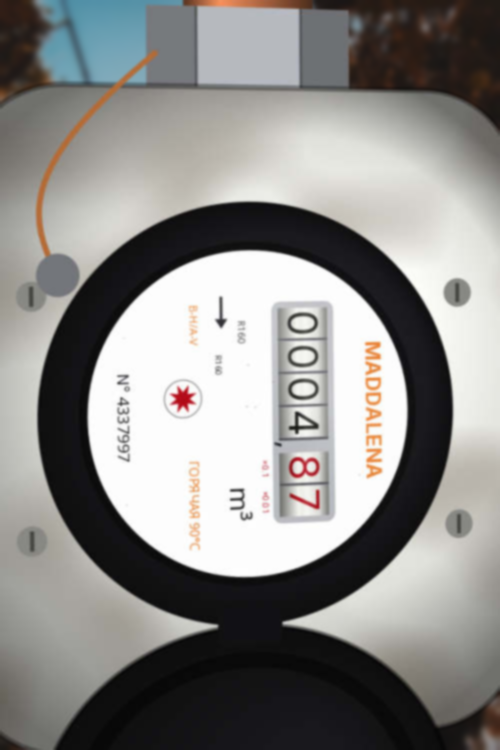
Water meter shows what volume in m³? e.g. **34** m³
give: **4.87** m³
